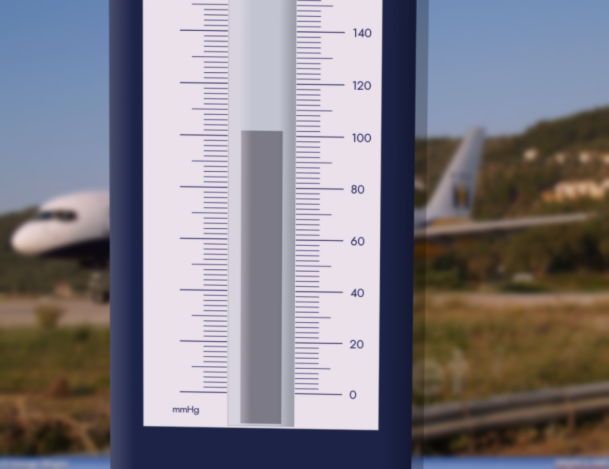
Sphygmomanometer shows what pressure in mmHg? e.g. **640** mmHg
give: **102** mmHg
